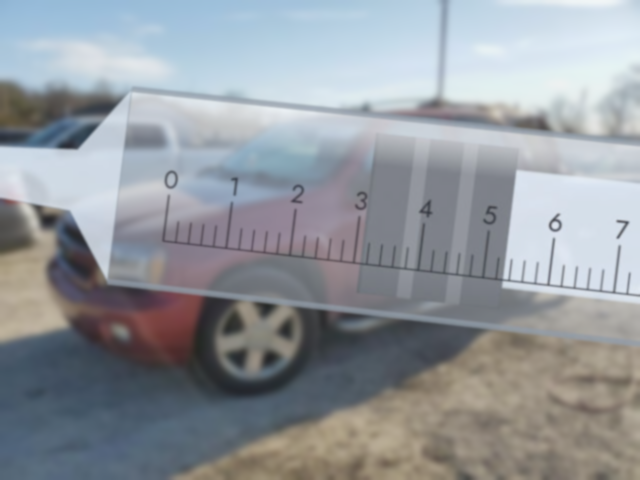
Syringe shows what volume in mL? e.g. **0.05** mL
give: **3.1** mL
